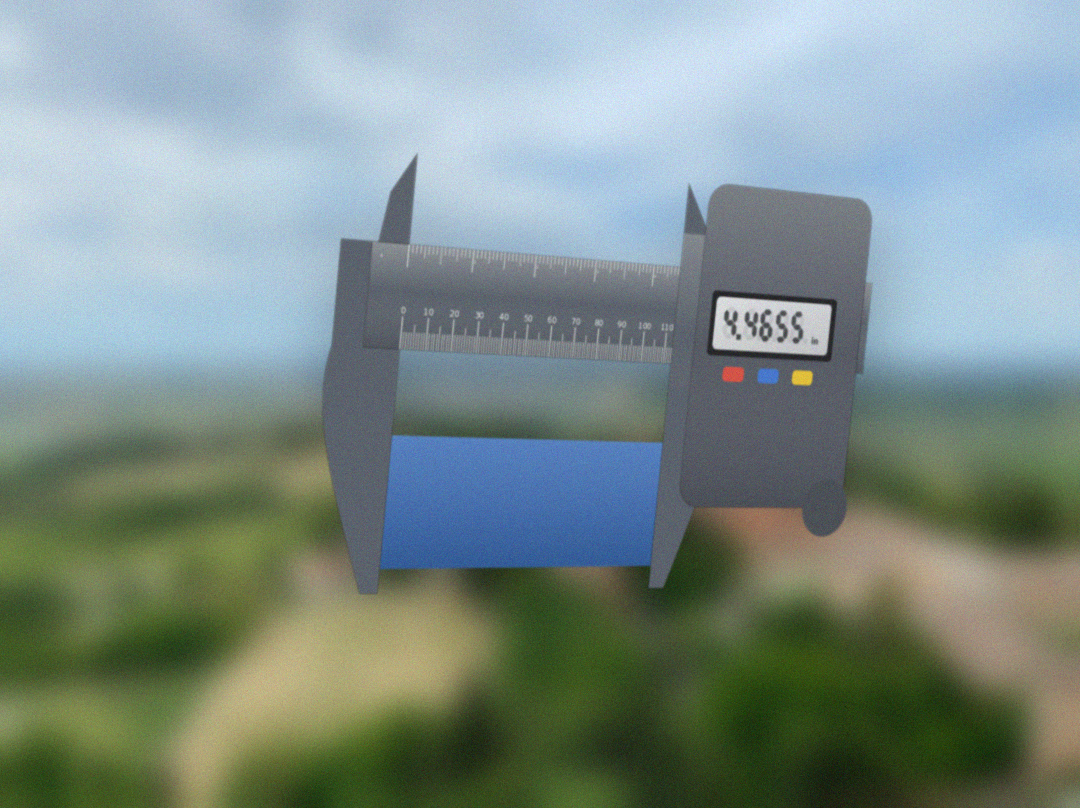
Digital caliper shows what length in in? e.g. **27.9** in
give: **4.4655** in
